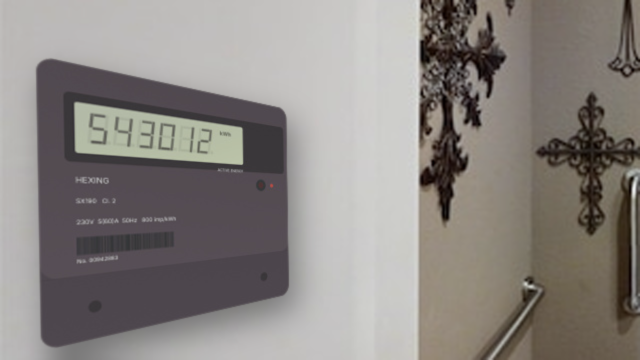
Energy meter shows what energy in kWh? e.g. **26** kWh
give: **543012** kWh
